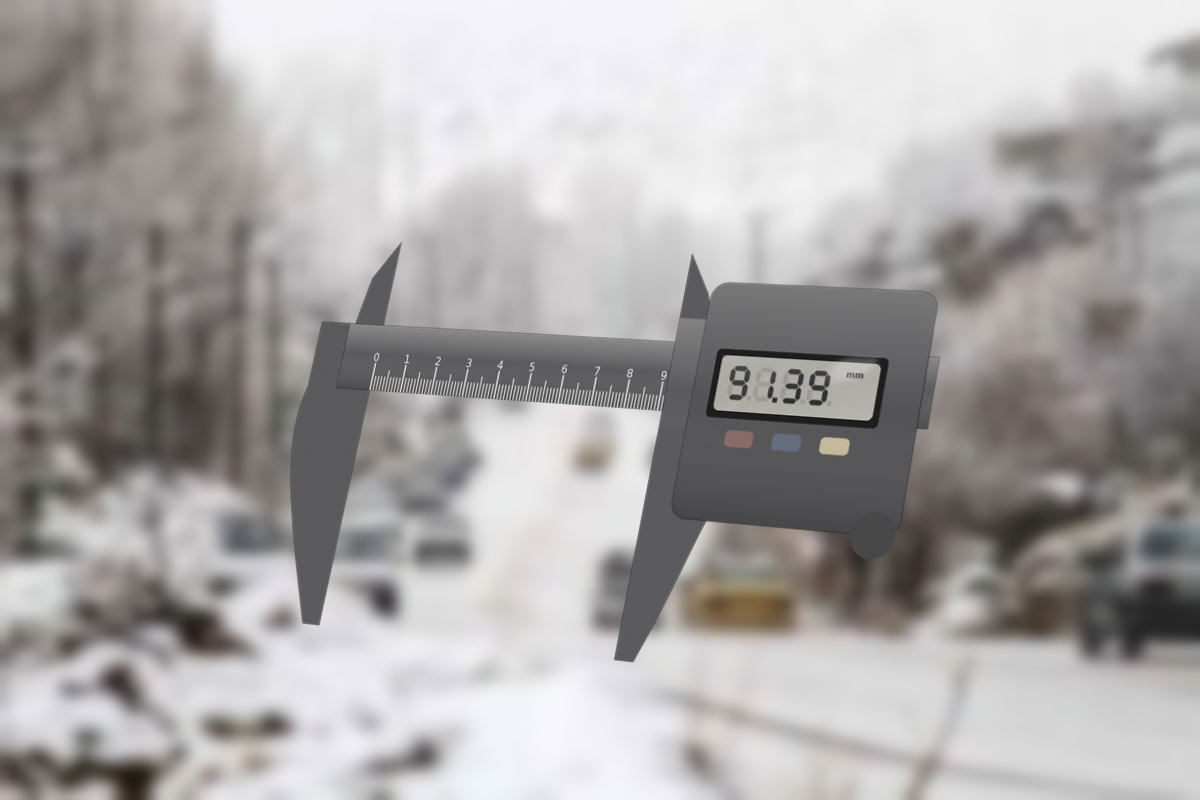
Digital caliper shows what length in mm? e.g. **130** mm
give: **91.39** mm
